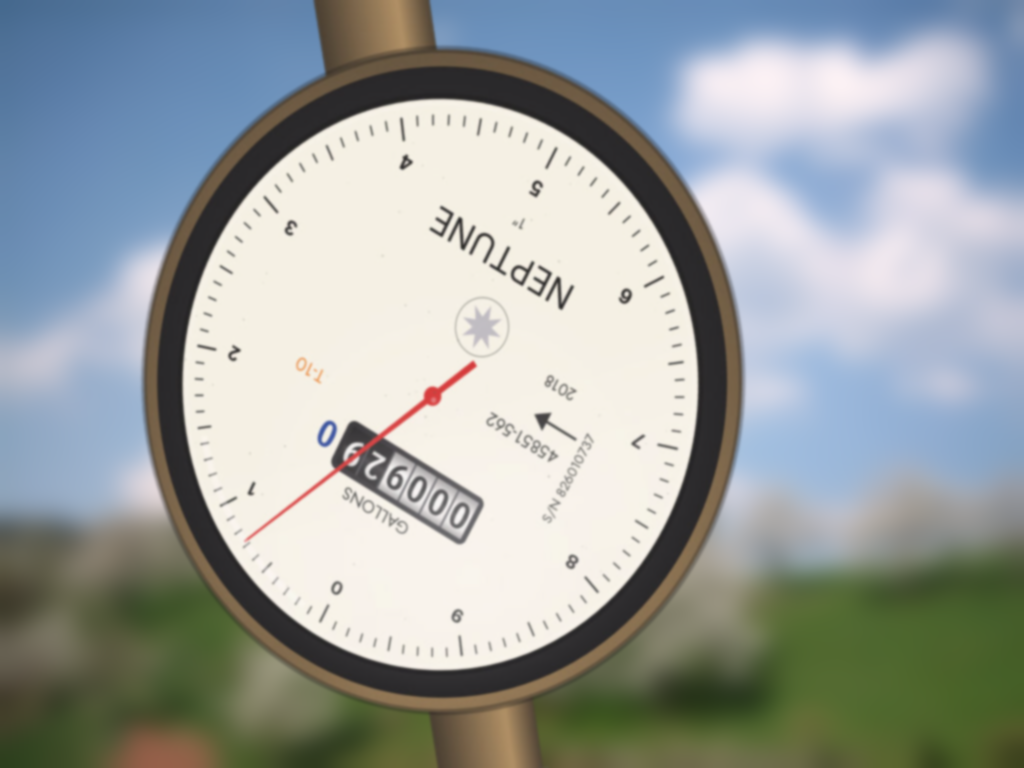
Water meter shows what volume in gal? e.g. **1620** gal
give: **9290.7** gal
